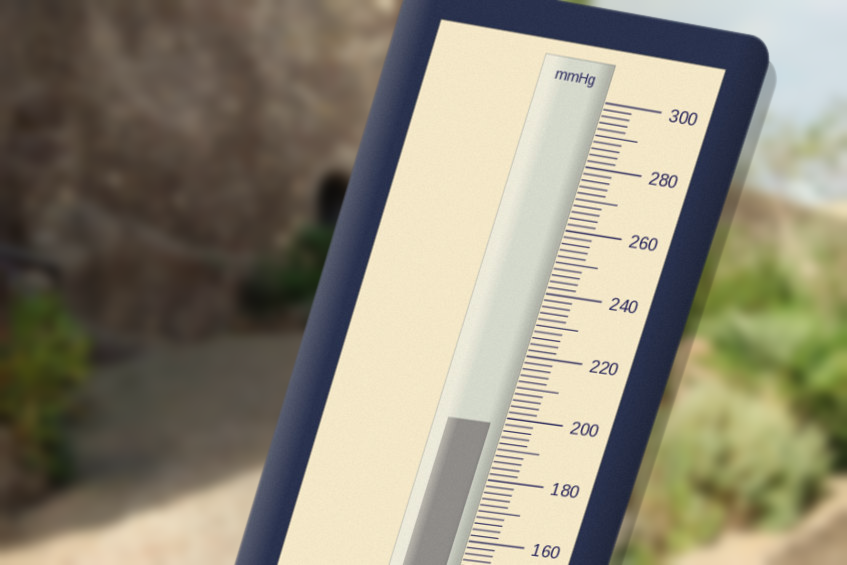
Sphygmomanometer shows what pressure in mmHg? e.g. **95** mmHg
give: **198** mmHg
